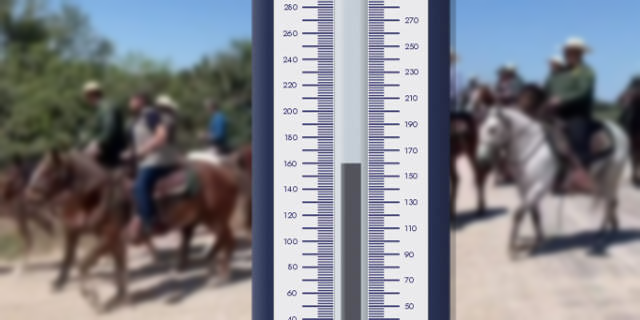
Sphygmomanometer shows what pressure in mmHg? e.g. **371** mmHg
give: **160** mmHg
